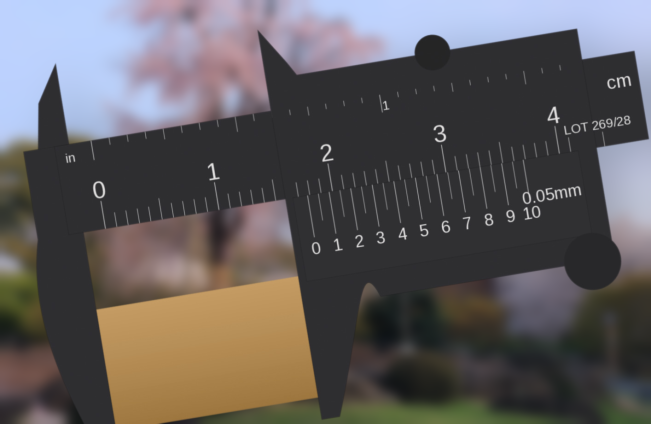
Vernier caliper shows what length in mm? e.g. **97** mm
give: **17.8** mm
